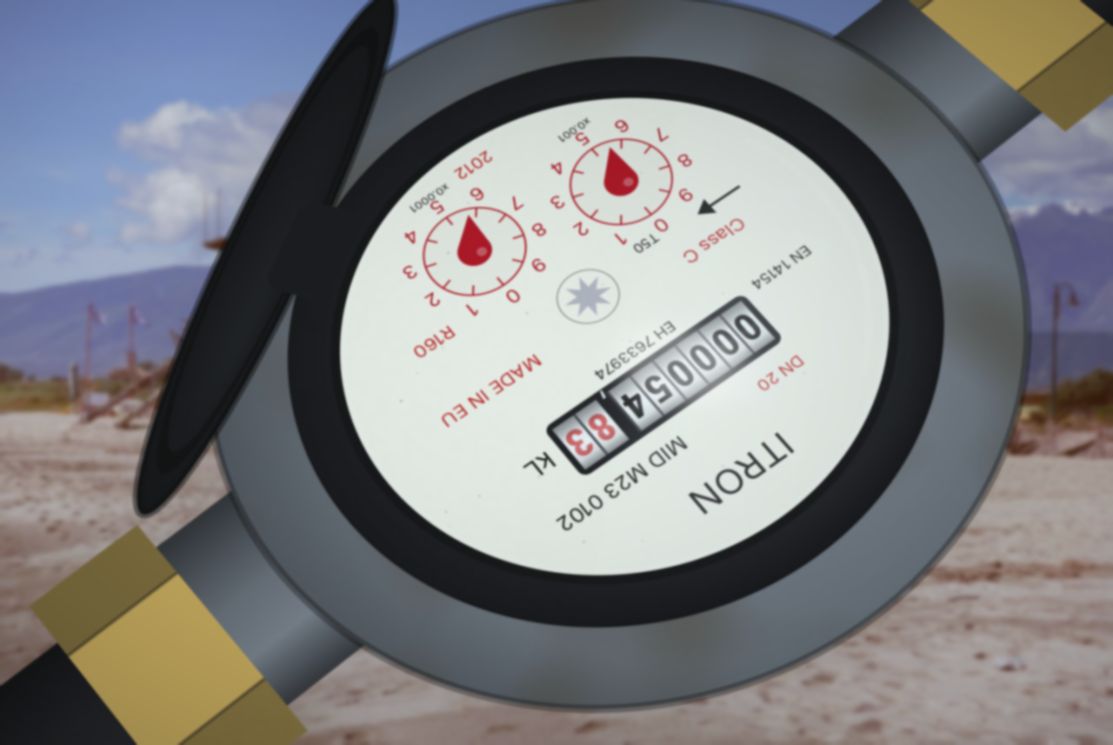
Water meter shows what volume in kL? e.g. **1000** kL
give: **54.8355** kL
